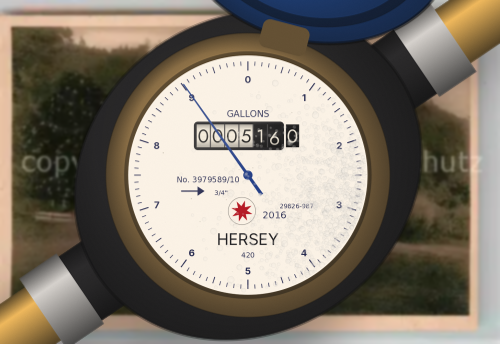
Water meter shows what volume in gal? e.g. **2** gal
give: **5159.0** gal
